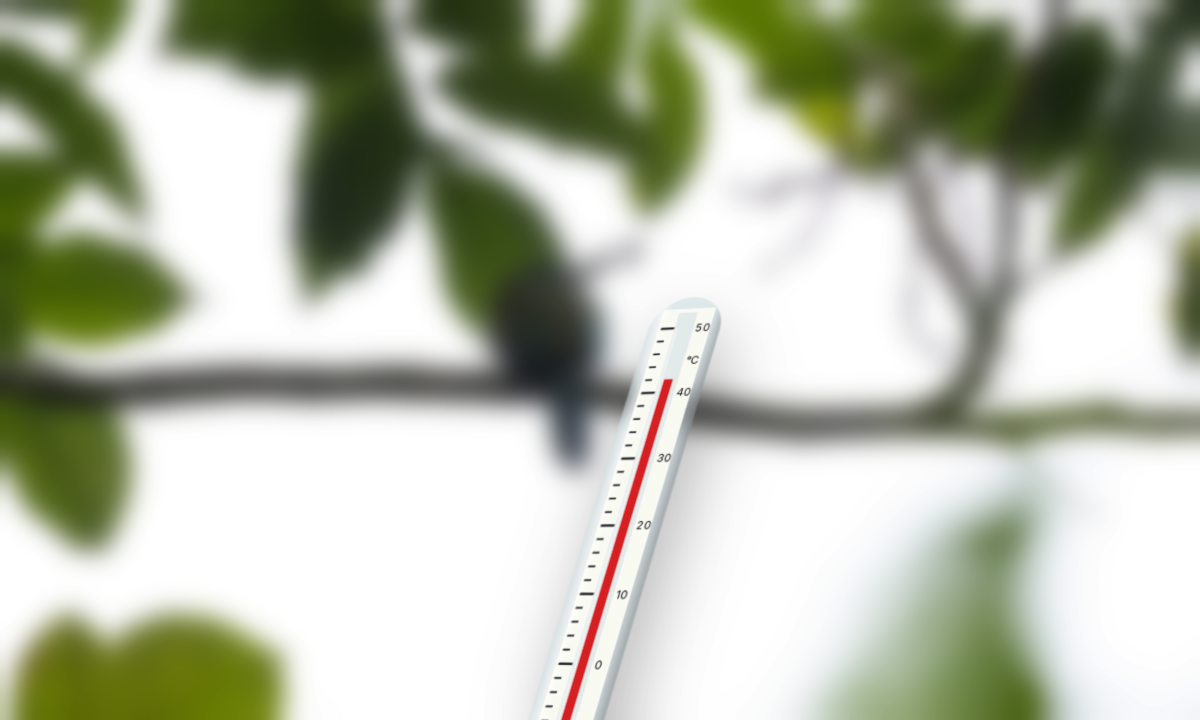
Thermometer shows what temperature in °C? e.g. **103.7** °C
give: **42** °C
